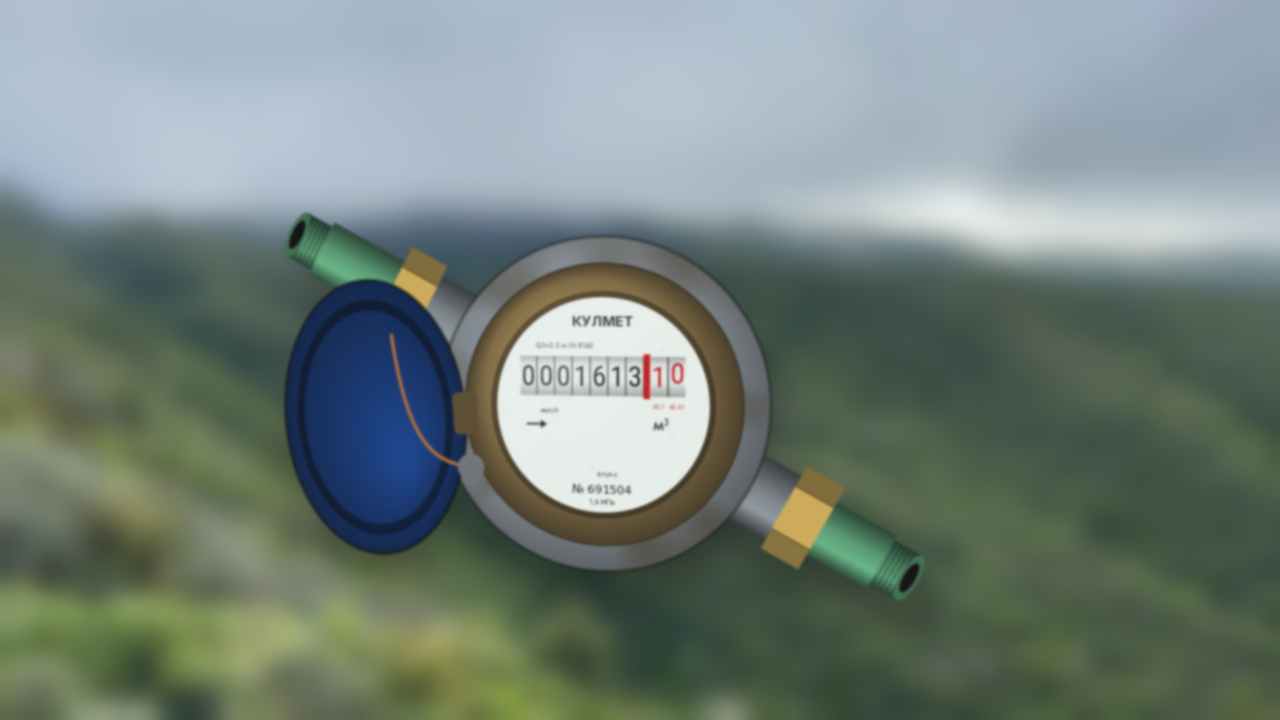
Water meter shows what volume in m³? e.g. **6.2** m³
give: **1613.10** m³
